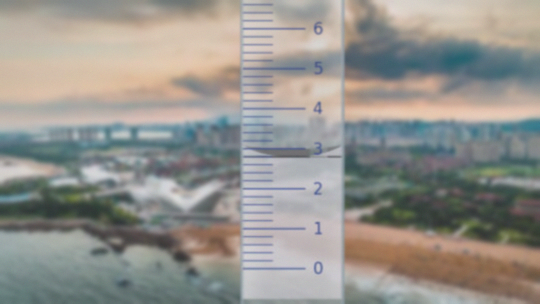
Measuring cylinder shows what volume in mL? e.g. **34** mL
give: **2.8** mL
